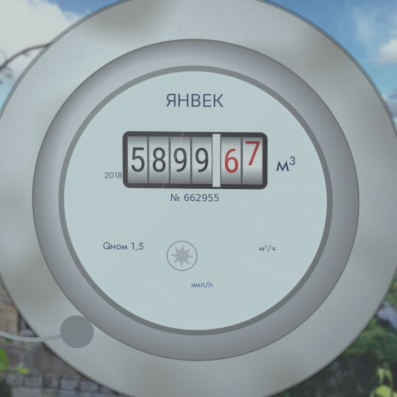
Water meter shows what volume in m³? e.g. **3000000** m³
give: **5899.67** m³
